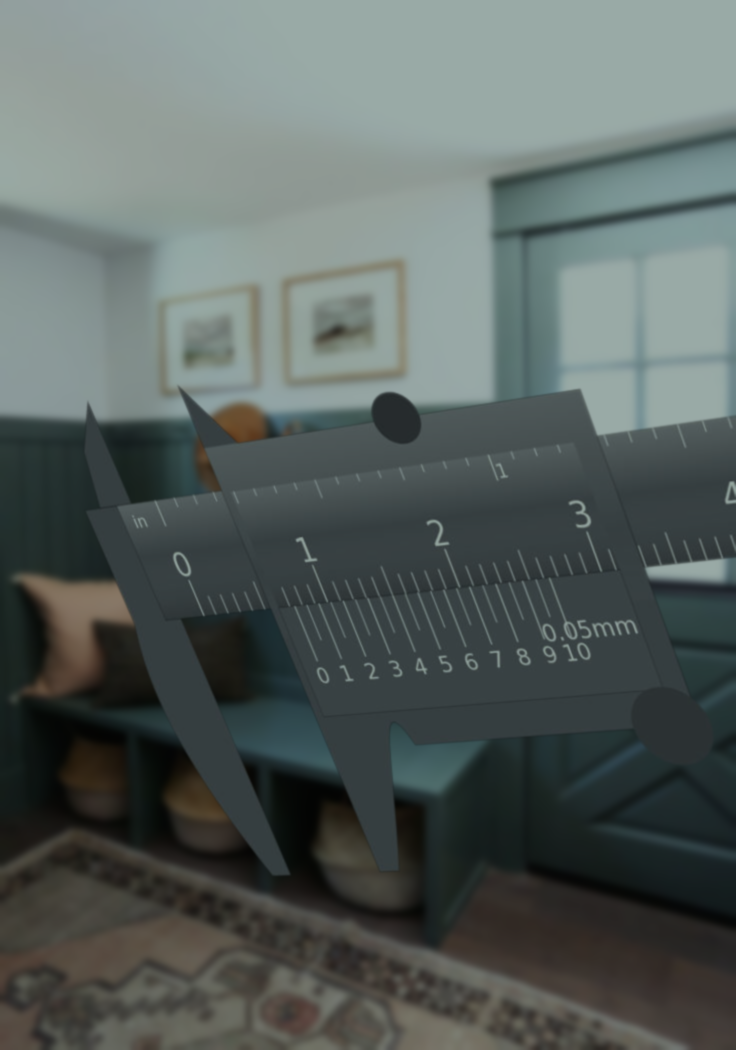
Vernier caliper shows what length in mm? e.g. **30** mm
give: **7.4** mm
